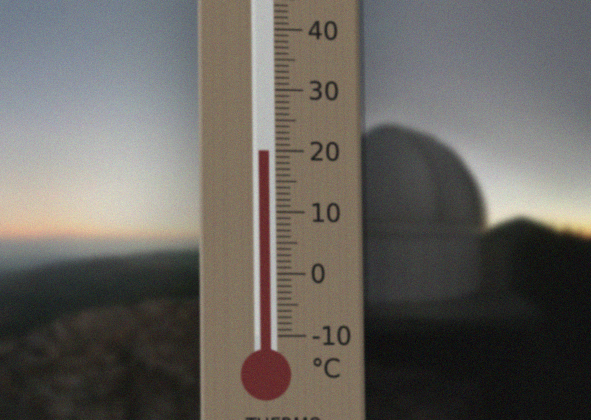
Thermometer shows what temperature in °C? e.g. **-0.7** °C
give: **20** °C
